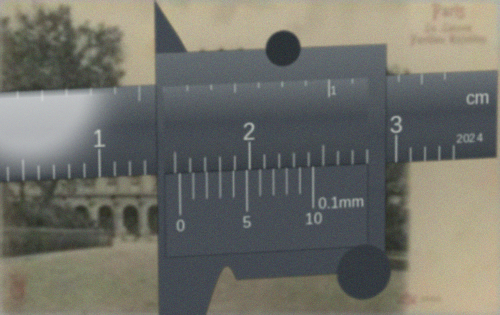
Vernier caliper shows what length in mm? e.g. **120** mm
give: **15.3** mm
